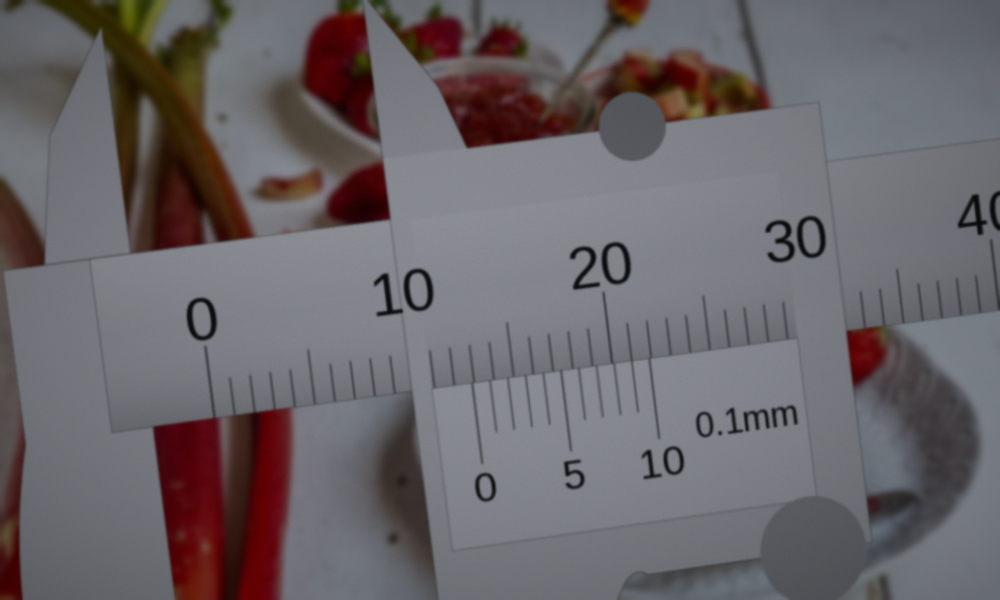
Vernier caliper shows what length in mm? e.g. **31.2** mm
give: **12.9** mm
